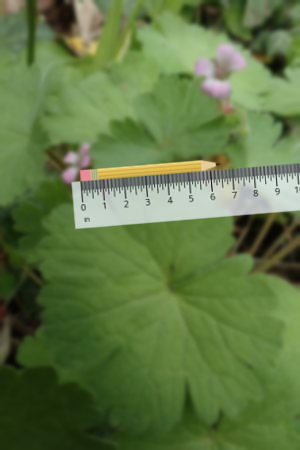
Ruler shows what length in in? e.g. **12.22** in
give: **6.5** in
